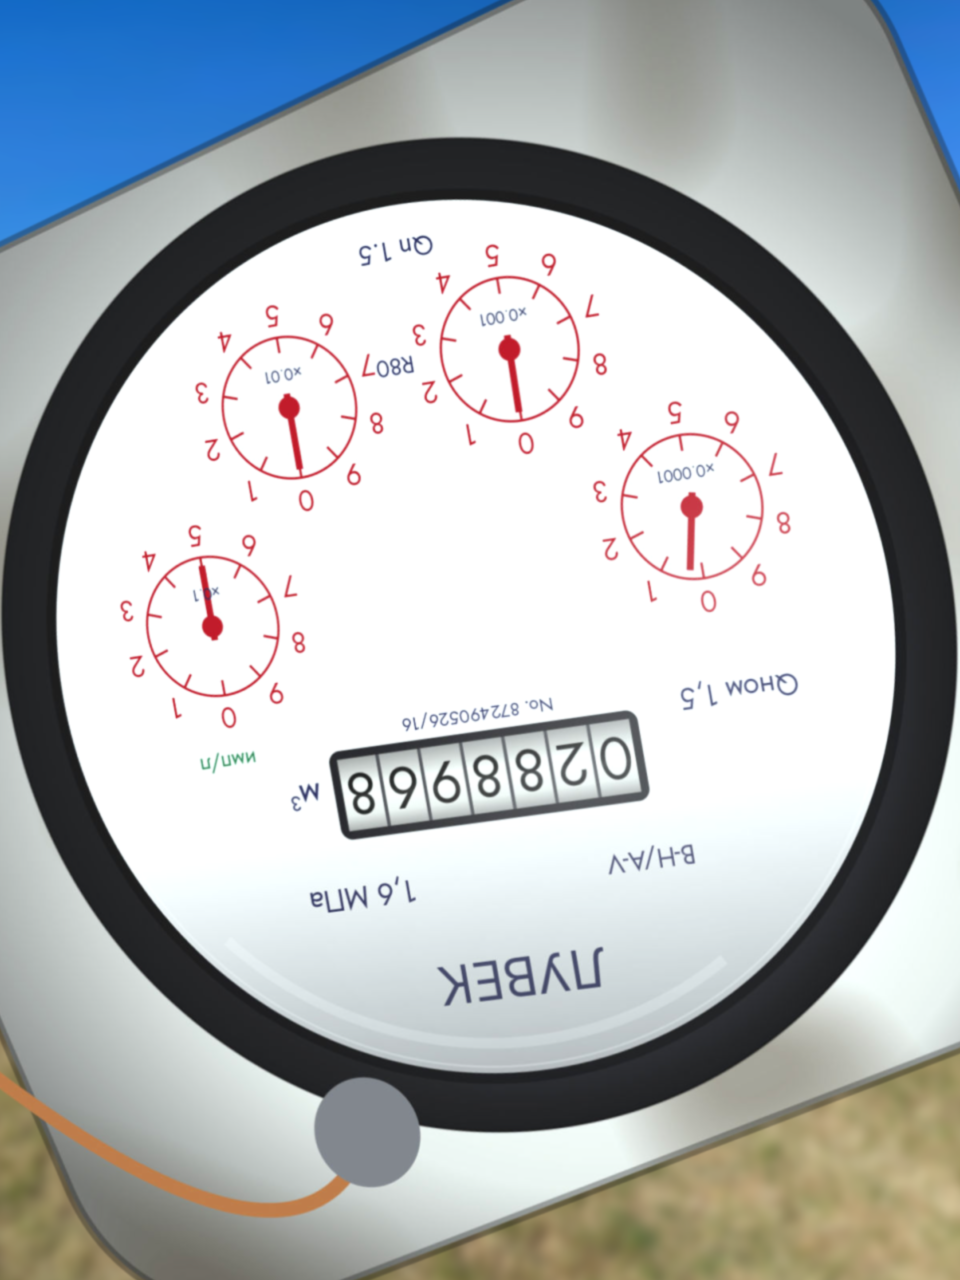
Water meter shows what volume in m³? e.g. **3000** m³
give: **288968.5000** m³
